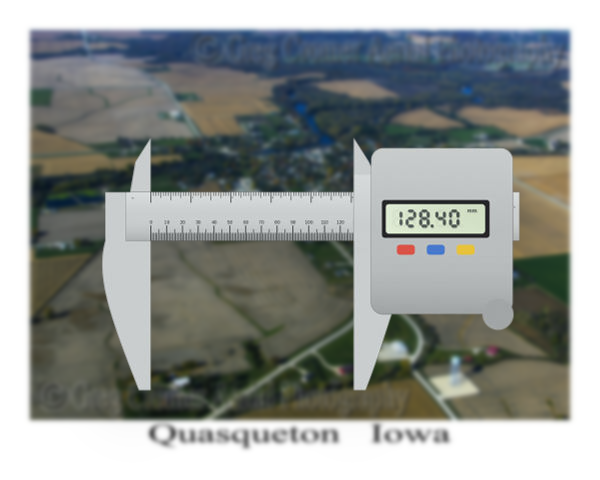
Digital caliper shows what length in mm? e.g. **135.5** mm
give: **128.40** mm
